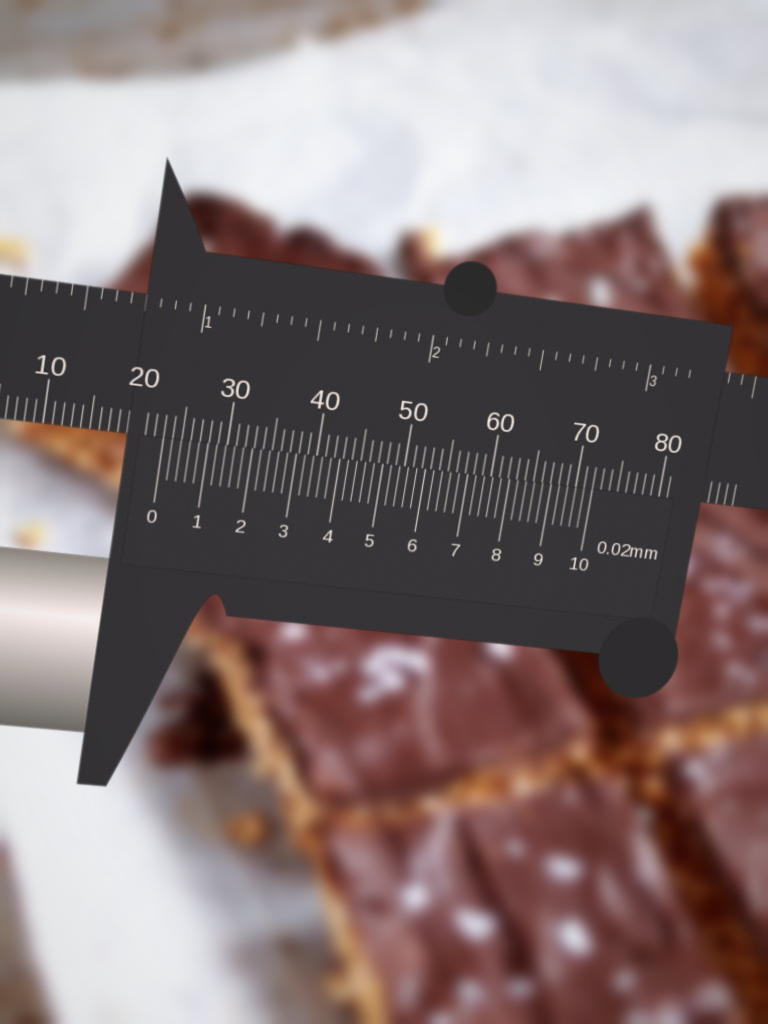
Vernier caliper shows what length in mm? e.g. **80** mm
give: **23.0** mm
